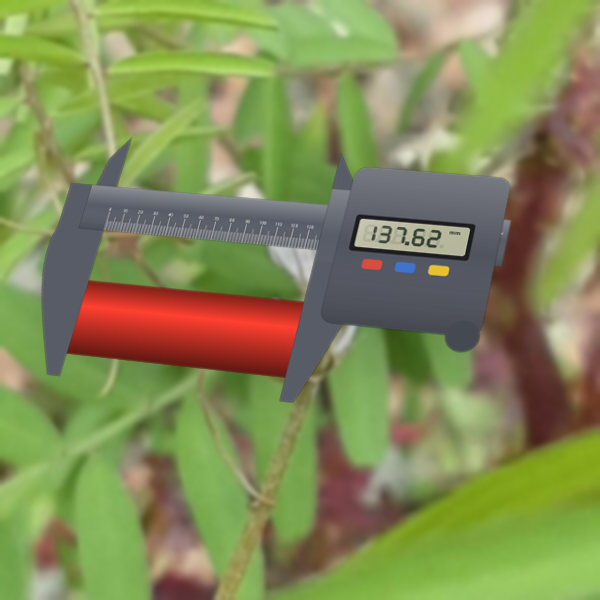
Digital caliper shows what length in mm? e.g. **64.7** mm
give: **137.62** mm
